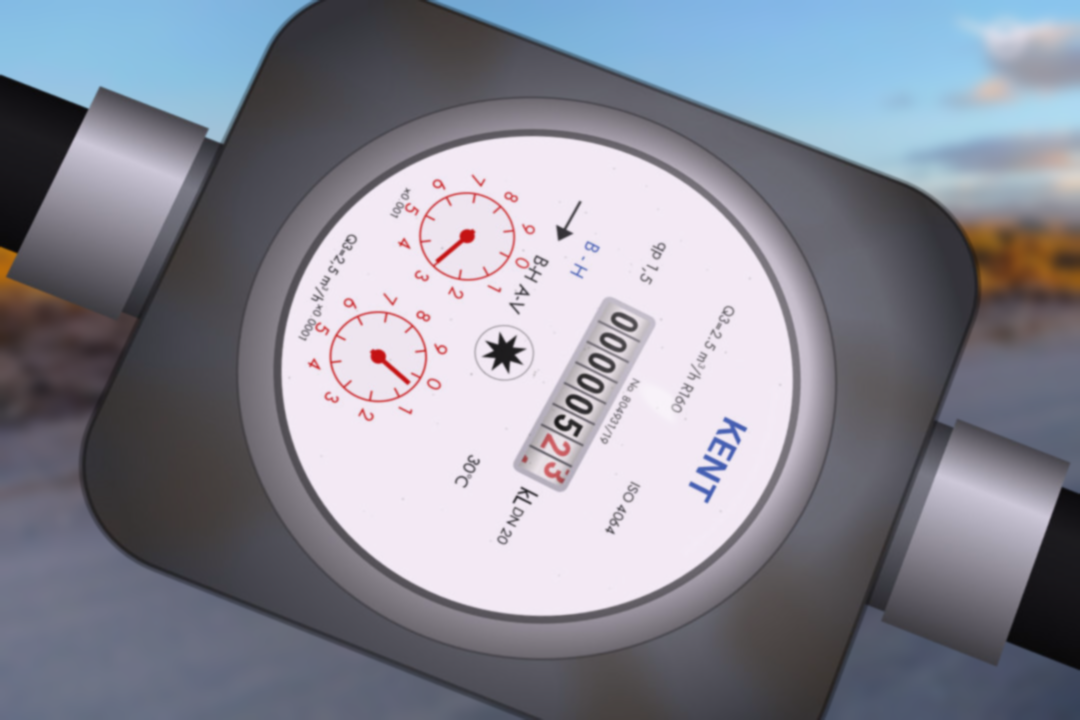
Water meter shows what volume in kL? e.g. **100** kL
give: **5.2330** kL
